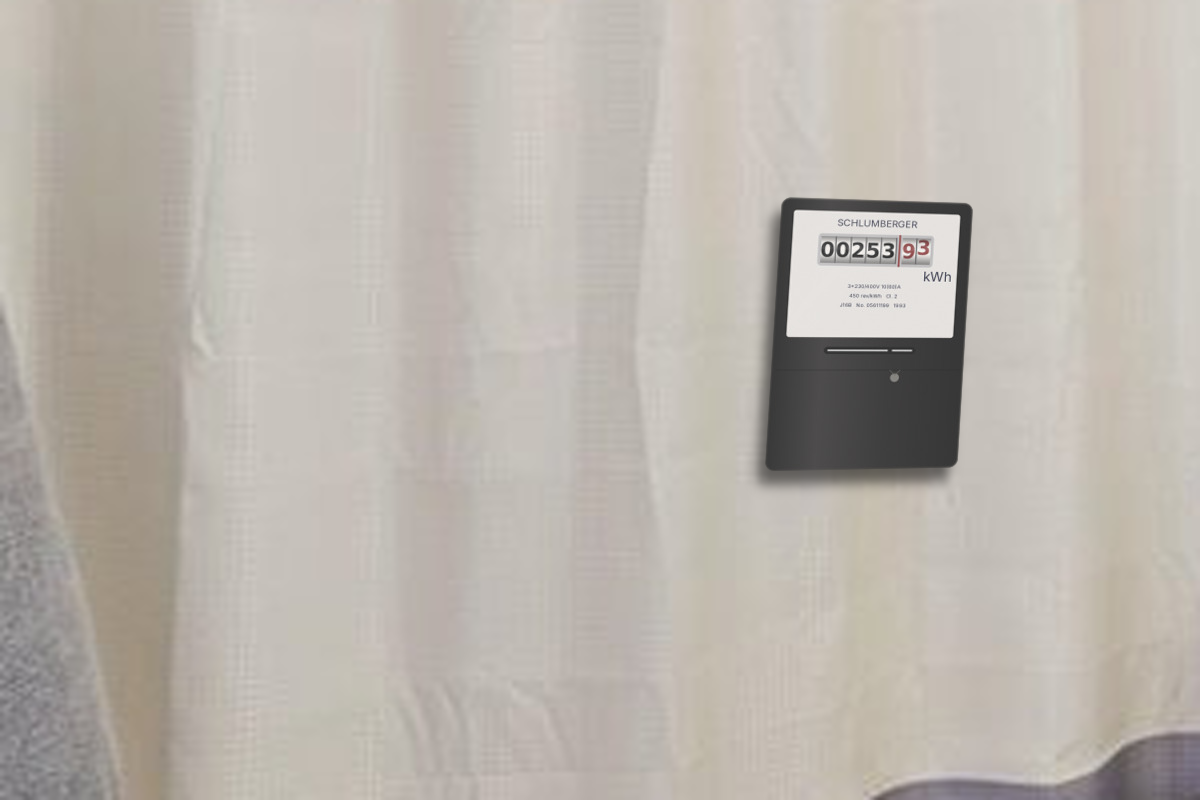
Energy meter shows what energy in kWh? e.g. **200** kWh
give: **253.93** kWh
